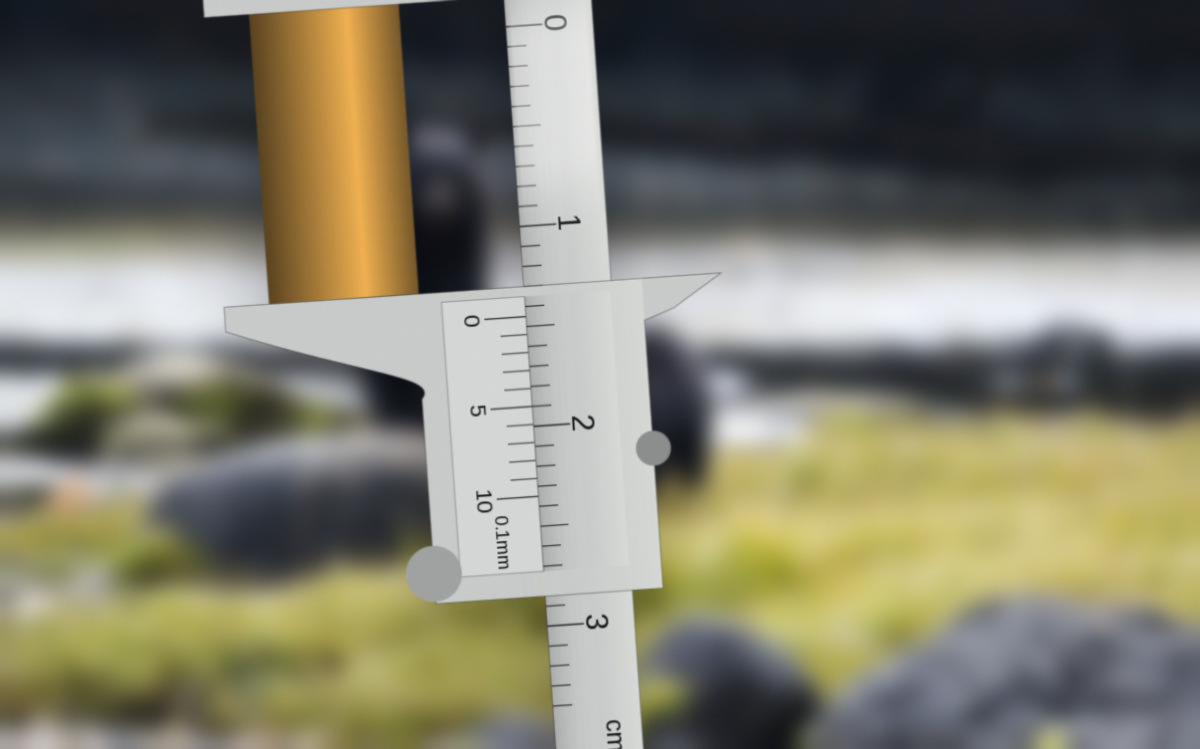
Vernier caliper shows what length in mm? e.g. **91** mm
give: **14.5** mm
